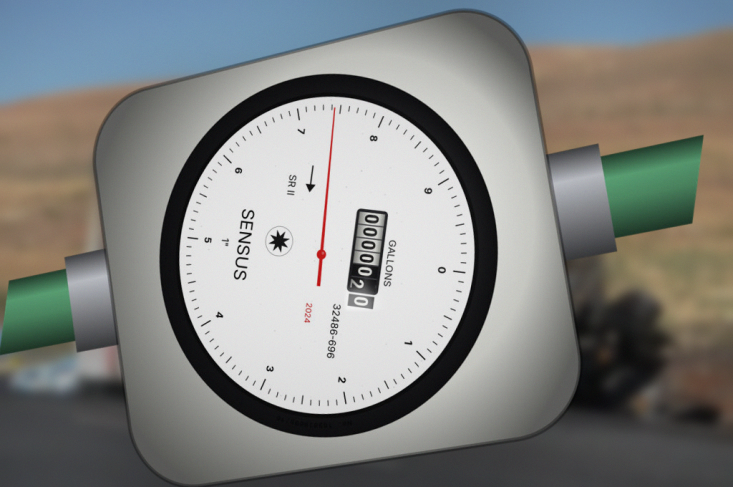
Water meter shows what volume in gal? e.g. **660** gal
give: **17.4** gal
